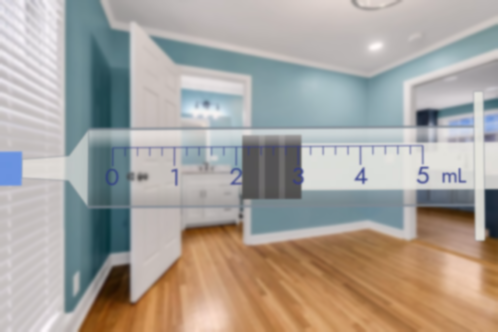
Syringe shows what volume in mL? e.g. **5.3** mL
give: **2.1** mL
